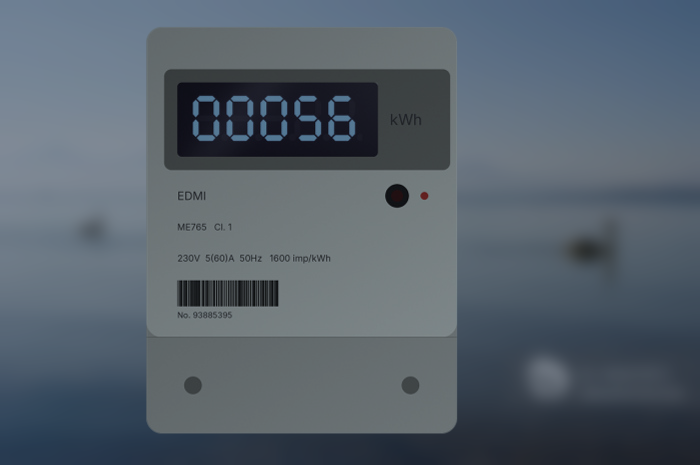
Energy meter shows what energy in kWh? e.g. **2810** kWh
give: **56** kWh
